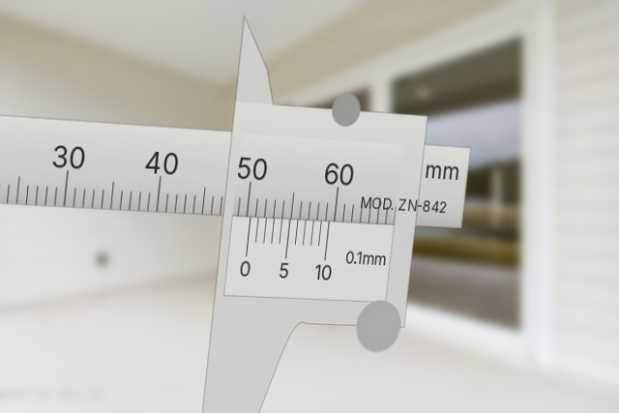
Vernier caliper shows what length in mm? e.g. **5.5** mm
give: **50.4** mm
